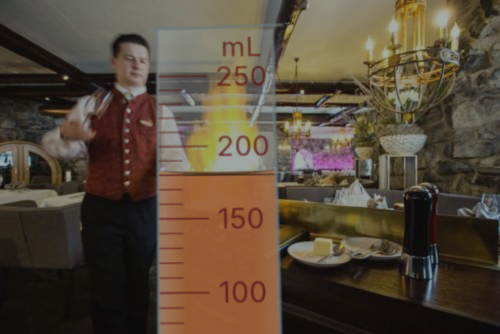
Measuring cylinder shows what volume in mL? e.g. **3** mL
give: **180** mL
